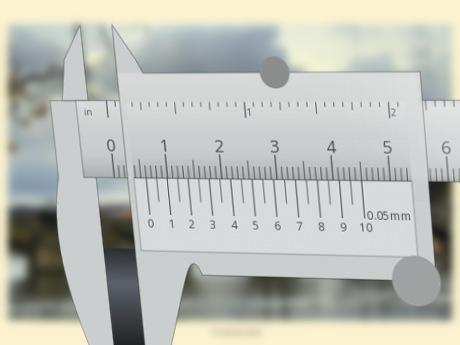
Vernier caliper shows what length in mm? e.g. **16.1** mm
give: **6.0** mm
